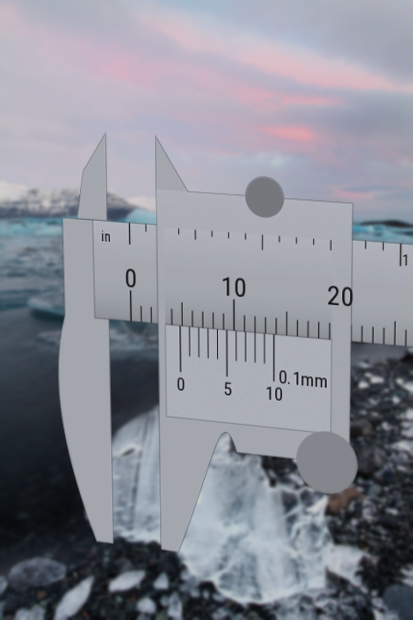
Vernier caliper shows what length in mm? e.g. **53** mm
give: **4.8** mm
